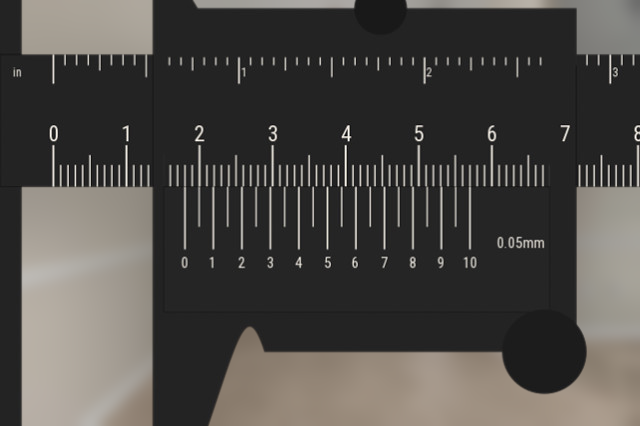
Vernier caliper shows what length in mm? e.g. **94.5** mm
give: **18.0** mm
